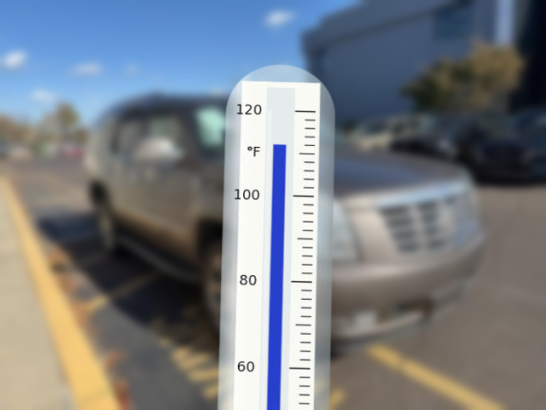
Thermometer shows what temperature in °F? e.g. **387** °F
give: **112** °F
